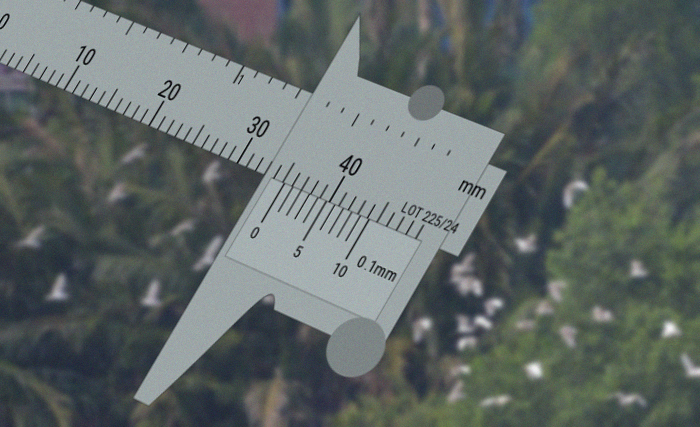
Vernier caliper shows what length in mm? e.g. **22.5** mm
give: **35.2** mm
